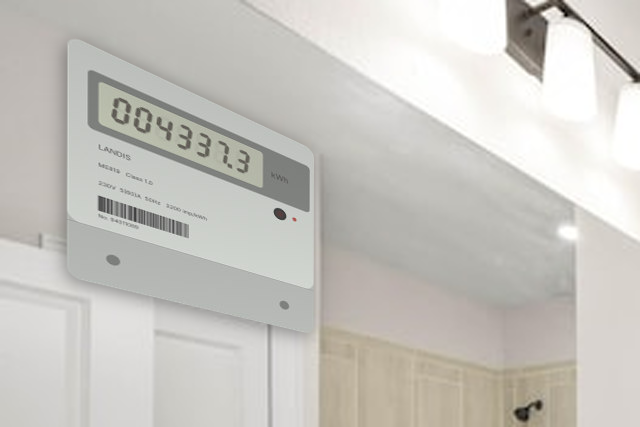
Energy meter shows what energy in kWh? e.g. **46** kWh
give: **4337.3** kWh
